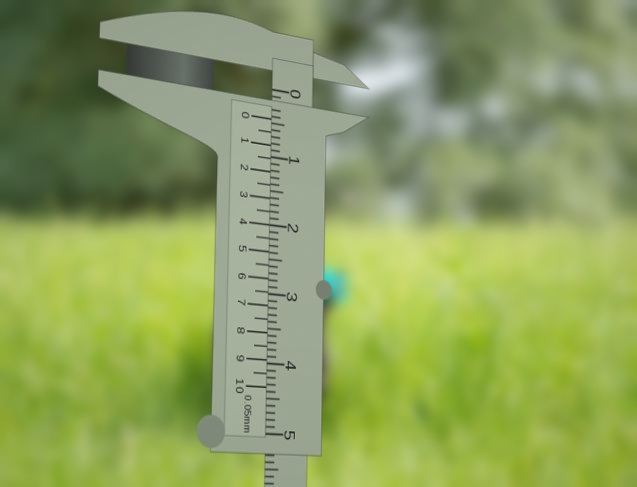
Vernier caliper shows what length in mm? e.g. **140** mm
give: **4.4** mm
